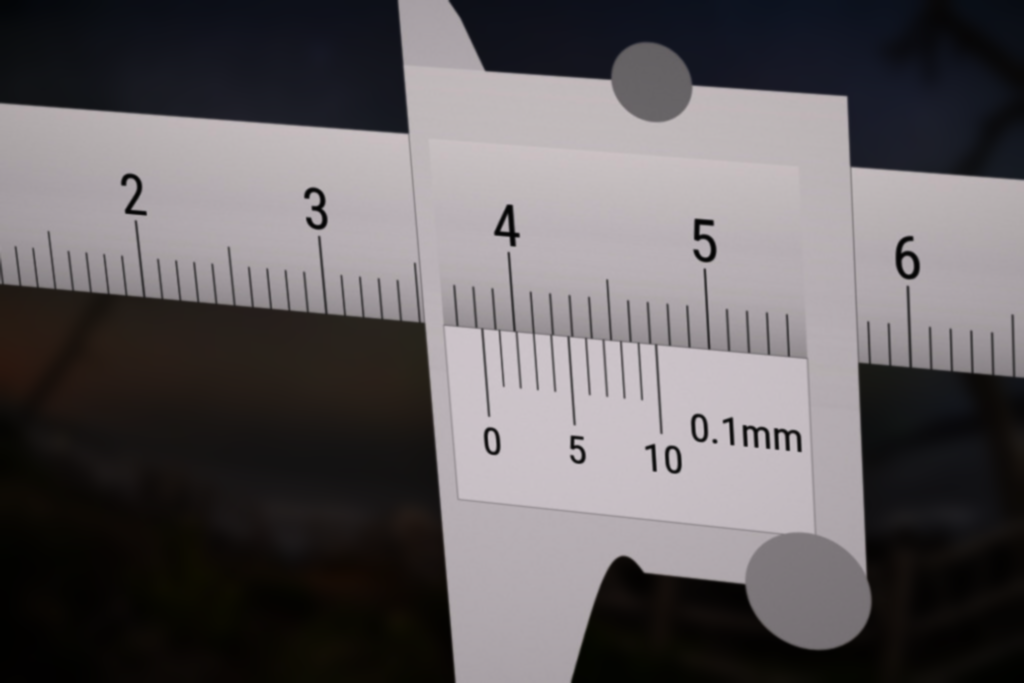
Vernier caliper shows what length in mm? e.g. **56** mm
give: **38.3** mm
